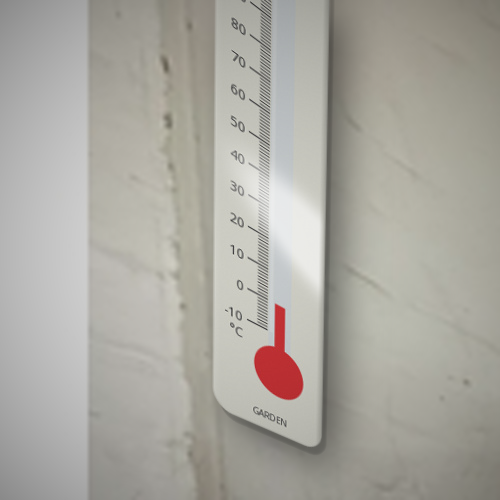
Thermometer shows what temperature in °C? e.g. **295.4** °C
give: **0** °C
